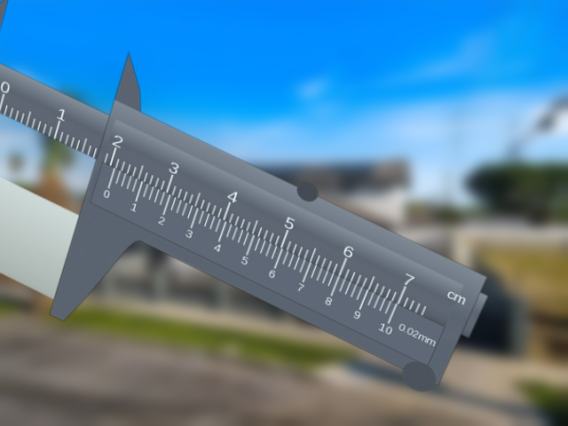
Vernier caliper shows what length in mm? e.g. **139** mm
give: **20.8** mm
